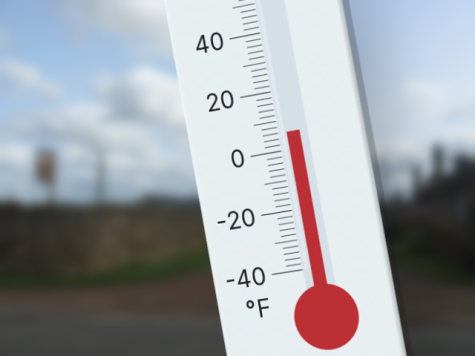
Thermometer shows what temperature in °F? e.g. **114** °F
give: **6** °F
